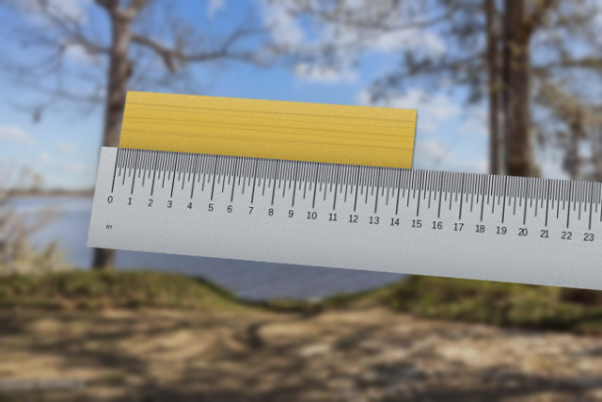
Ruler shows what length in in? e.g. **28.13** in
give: **14.5** in
